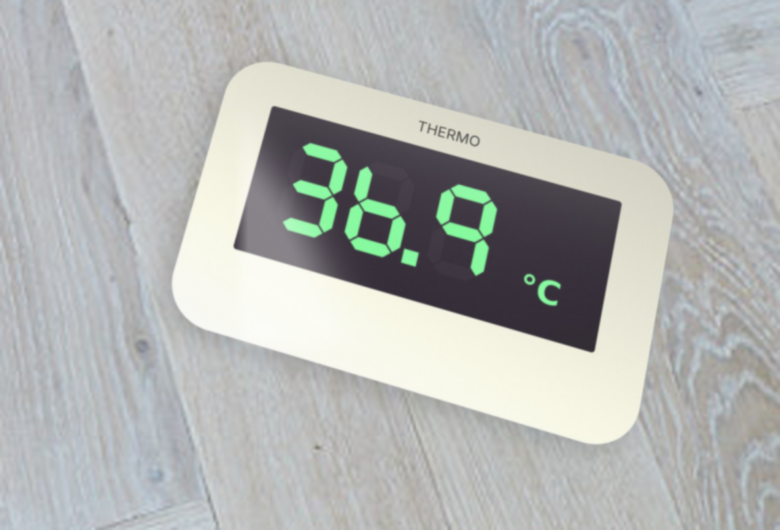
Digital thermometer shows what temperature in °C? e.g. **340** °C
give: **36.9** °C
